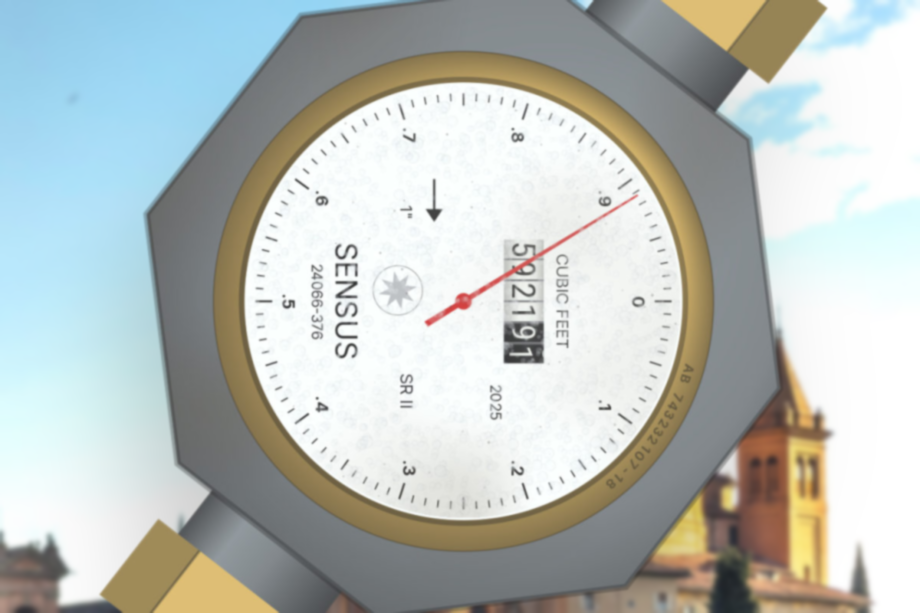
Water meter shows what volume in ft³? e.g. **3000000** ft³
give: **592190.91** ft³
